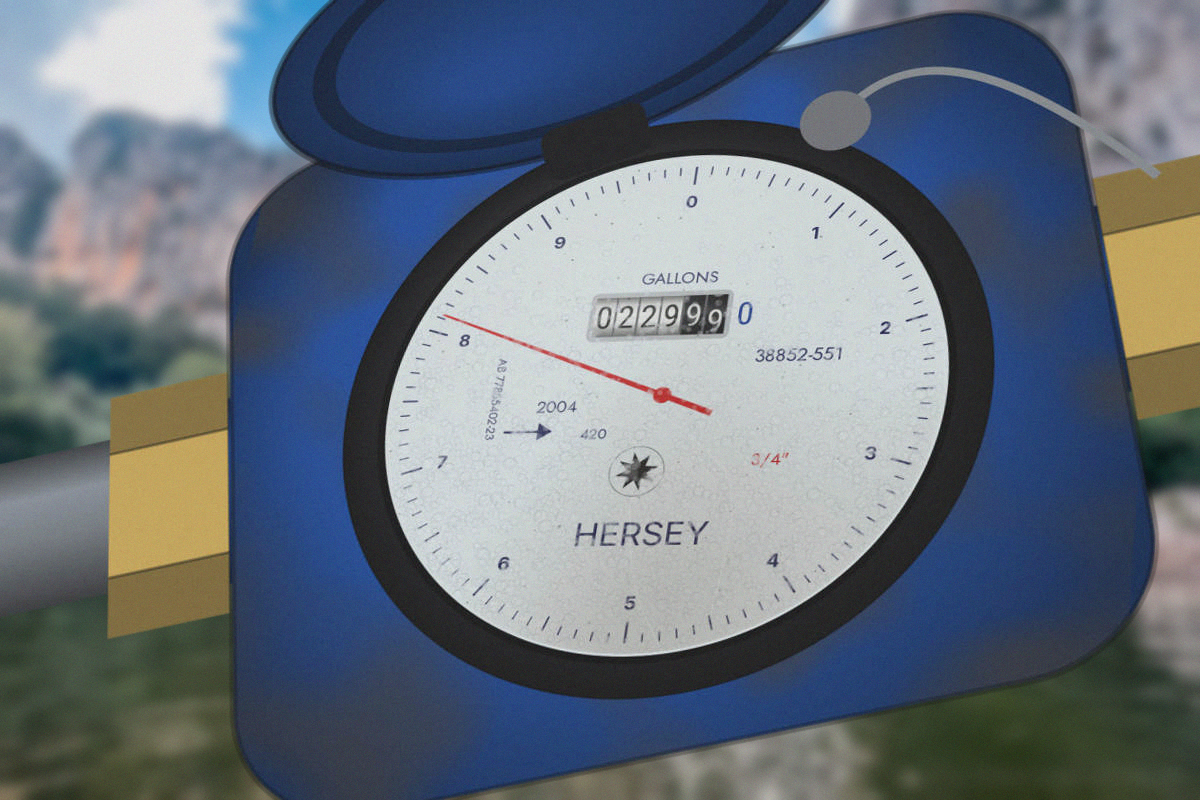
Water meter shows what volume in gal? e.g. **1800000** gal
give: **229988.1** gal
